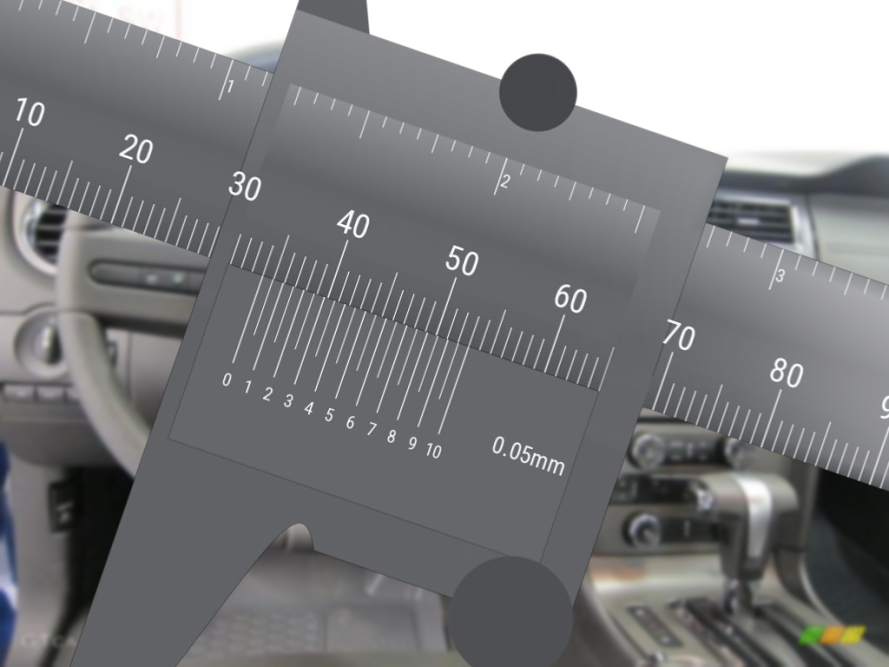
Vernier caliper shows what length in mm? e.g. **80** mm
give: **34.0** mm
